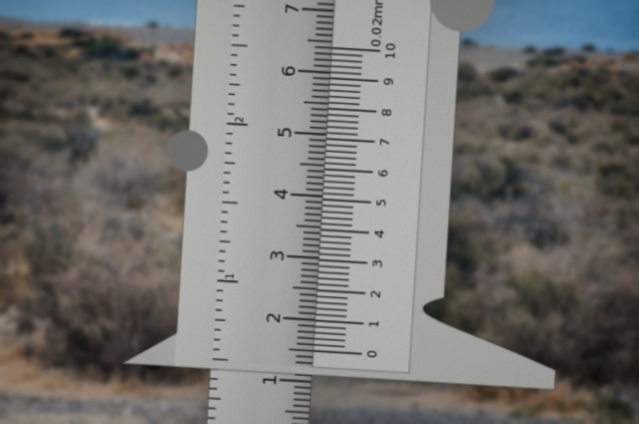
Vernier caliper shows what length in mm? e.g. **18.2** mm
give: **15.0** mm
